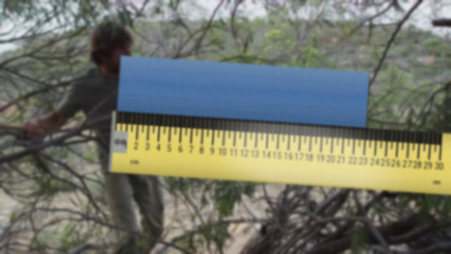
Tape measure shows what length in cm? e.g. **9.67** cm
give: **23** cm
